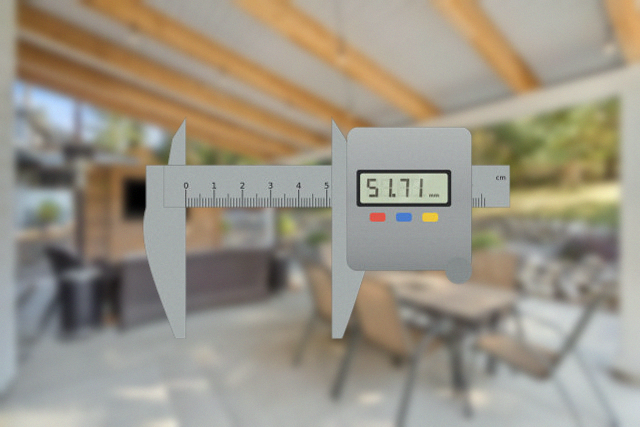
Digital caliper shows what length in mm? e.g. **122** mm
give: **51.71** mm
